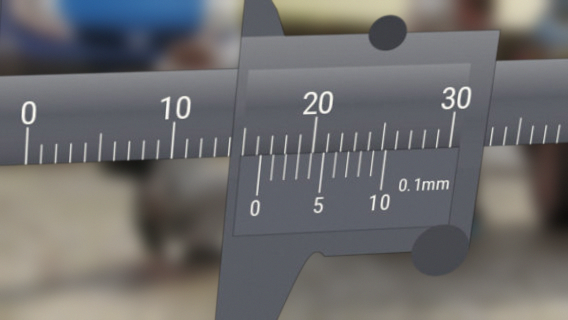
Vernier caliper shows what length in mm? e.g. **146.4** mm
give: **16.3** mm
